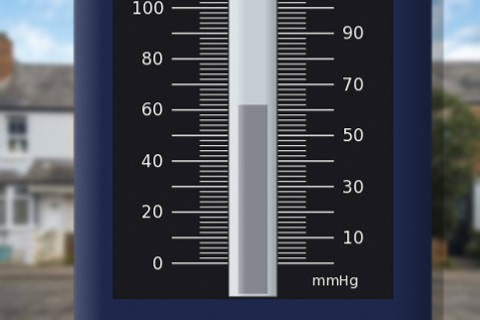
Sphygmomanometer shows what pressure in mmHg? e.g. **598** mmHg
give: **62** mmHg
